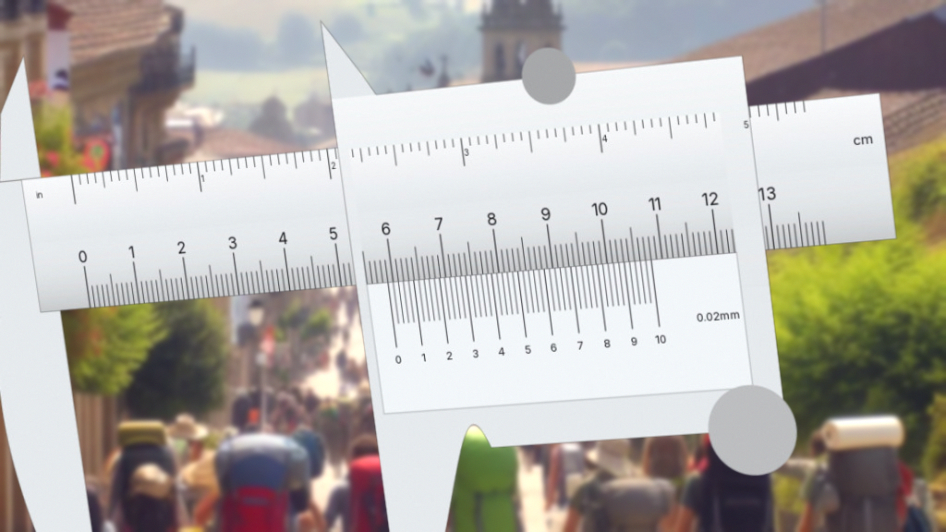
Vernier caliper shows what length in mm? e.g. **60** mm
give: **59.0** mm
